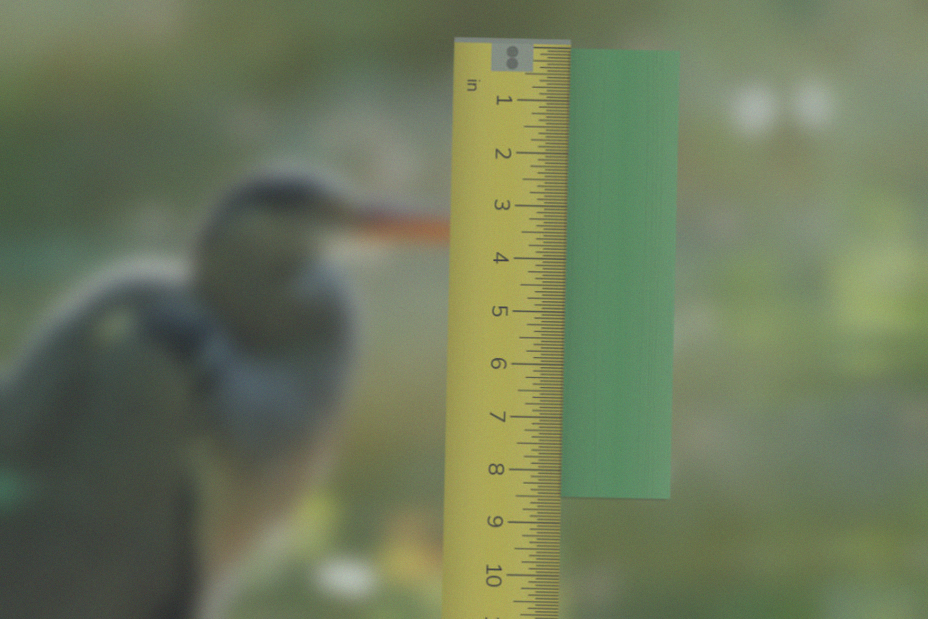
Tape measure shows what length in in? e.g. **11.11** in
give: **8.5** in
